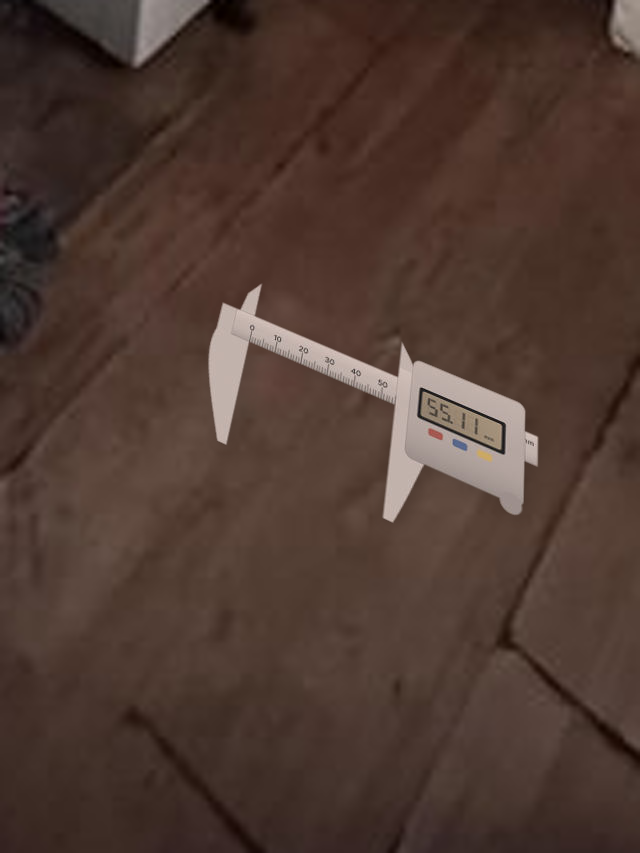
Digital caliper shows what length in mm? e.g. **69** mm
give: **55.11** mm
